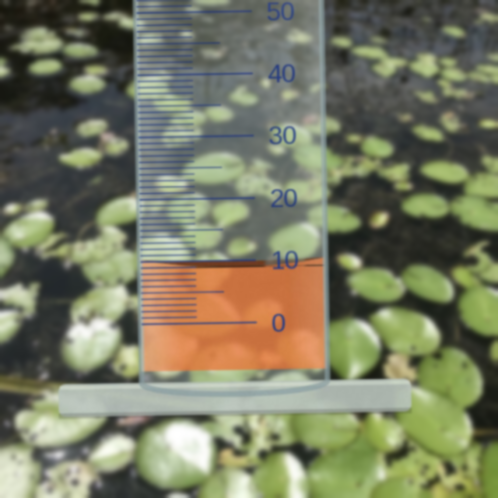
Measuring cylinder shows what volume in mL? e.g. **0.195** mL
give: **9** mL
